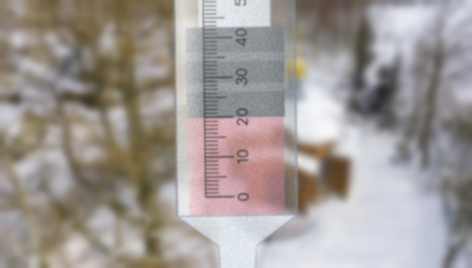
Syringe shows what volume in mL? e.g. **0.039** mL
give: **20** mL
